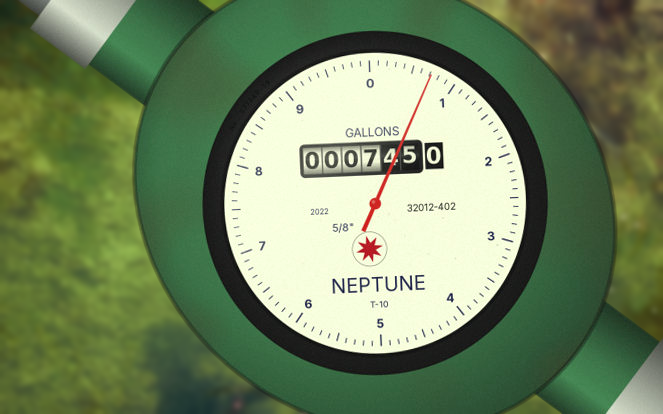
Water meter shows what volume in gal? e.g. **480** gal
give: **7450.7** gal
